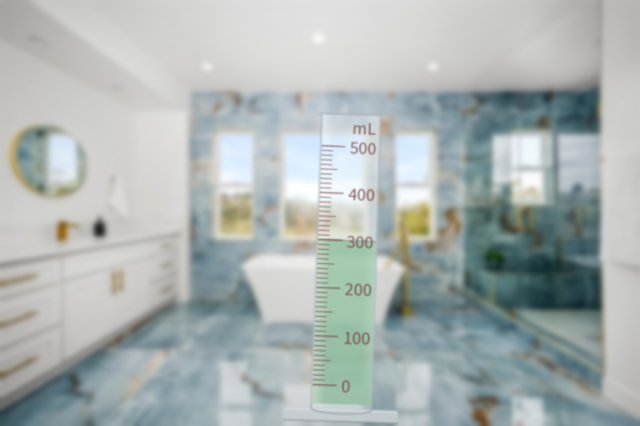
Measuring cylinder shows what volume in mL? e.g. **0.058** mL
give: **300** mL
